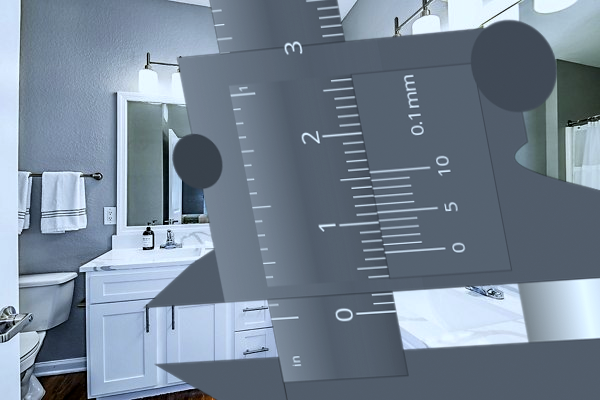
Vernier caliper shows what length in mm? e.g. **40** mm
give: **6.6** mm
